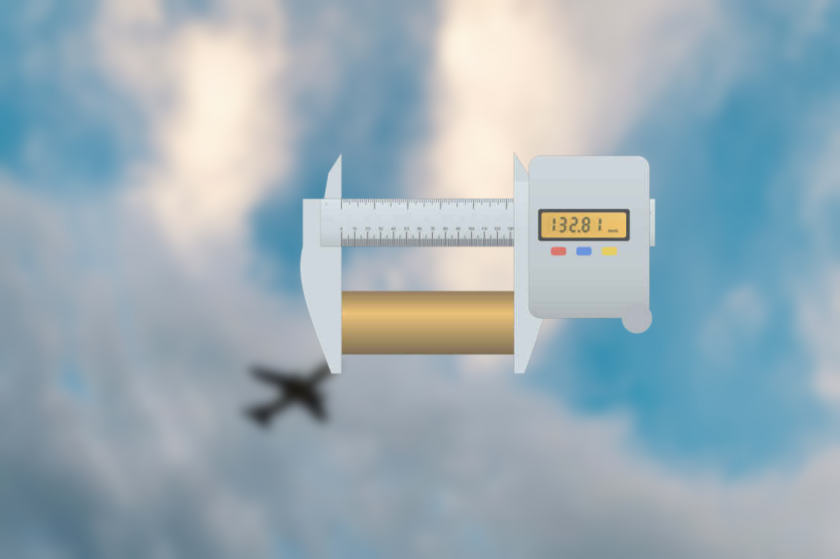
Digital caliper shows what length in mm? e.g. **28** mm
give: **132.81** mm
